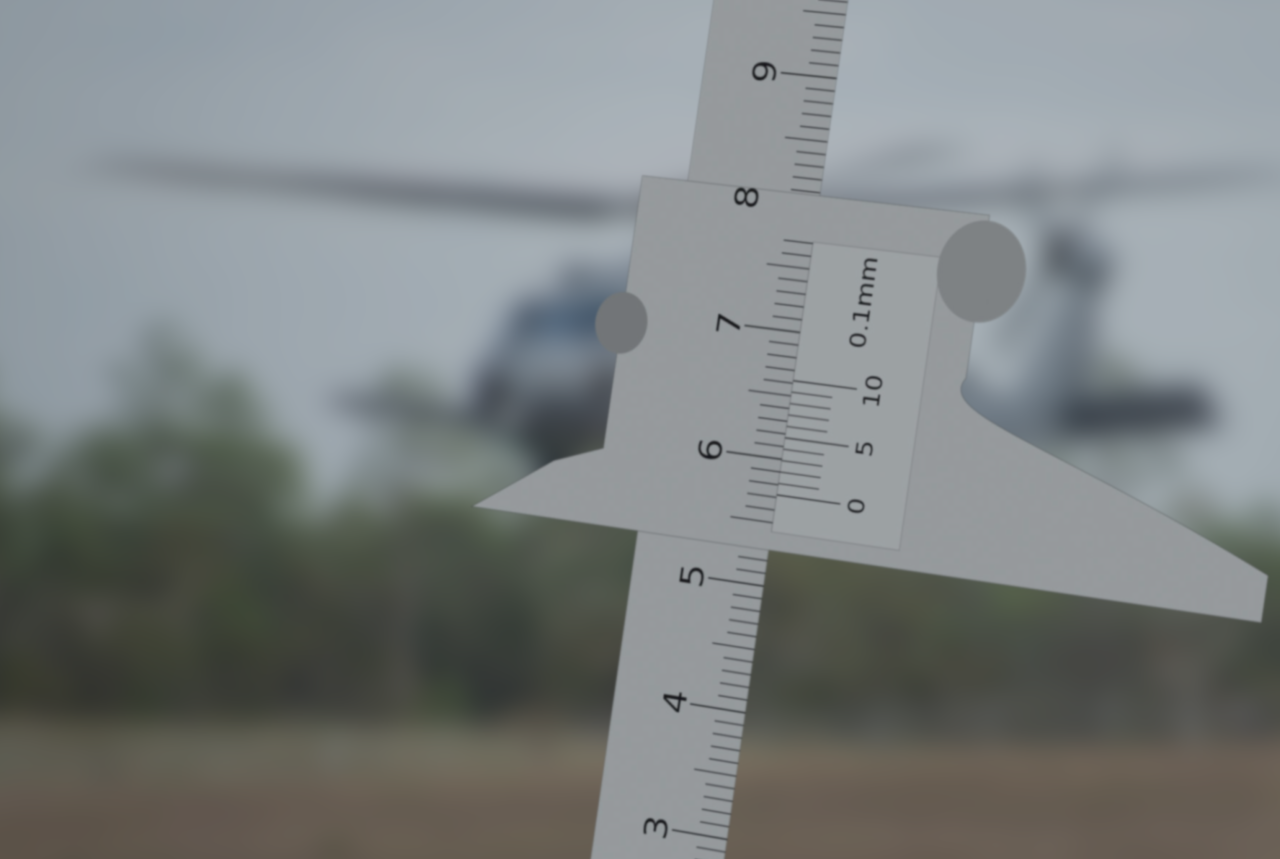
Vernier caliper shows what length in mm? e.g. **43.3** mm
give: **57.2** mm
